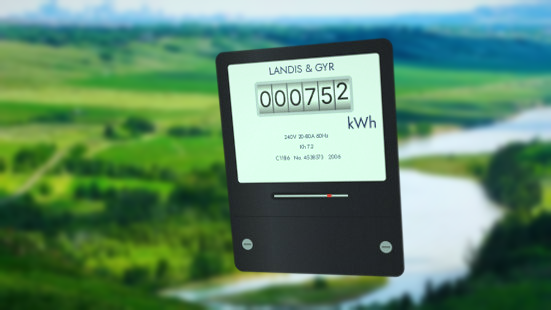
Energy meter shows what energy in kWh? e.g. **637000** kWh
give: **752** kWh
